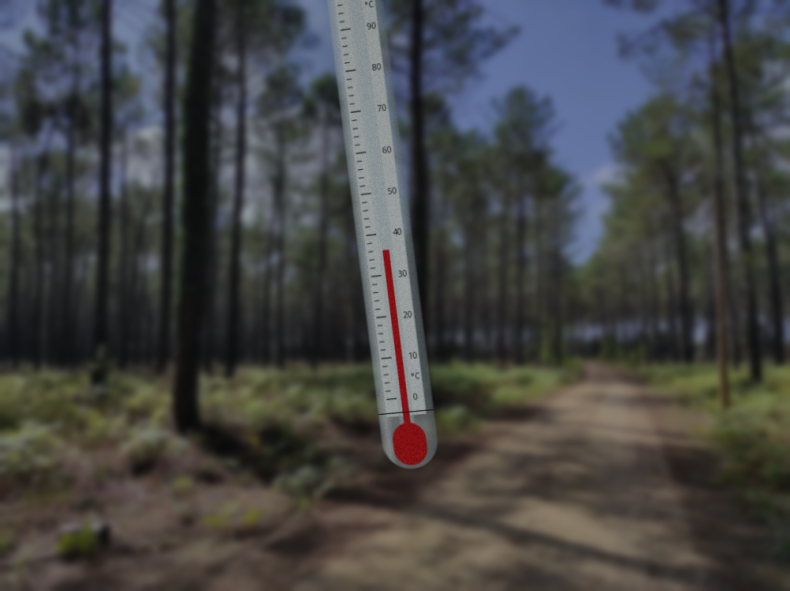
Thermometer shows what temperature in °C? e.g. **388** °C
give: **36** °C
